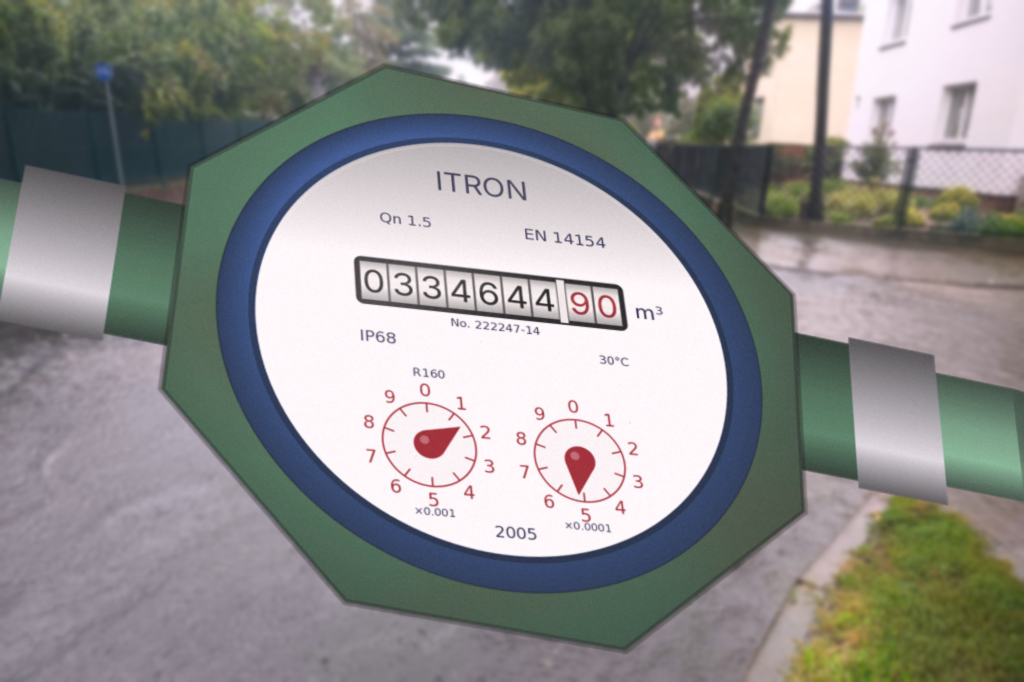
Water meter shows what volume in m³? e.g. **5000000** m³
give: **334644.9015** m³
